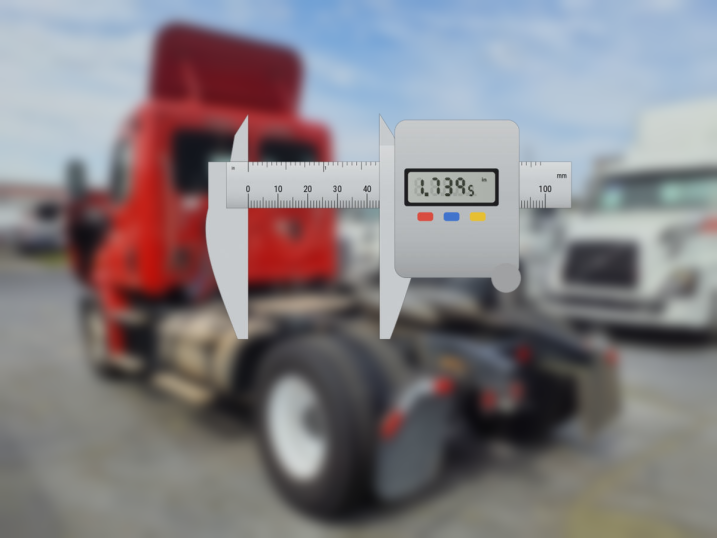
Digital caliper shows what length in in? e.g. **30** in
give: **1.7395** in
